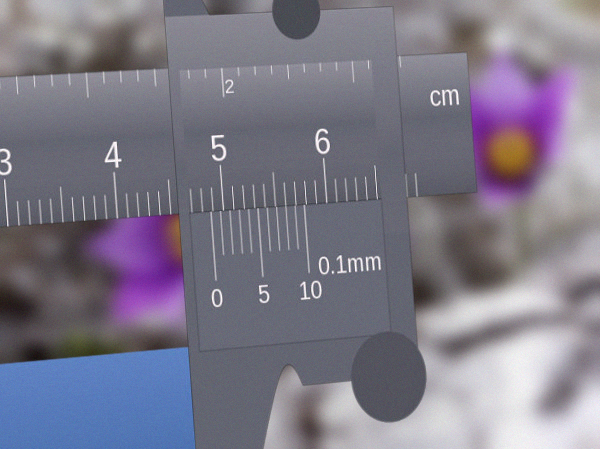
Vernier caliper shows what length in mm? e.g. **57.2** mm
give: **48.8** mm
